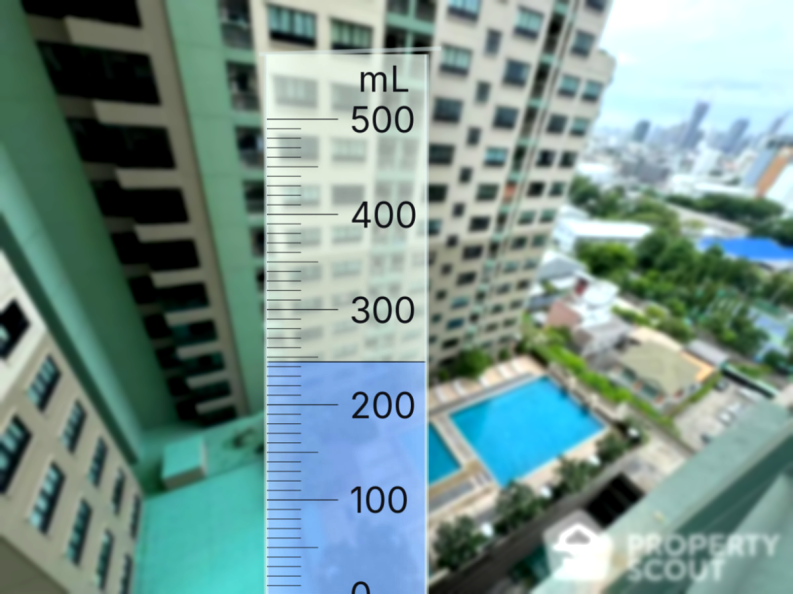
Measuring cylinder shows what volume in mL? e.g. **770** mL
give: **245** mL
